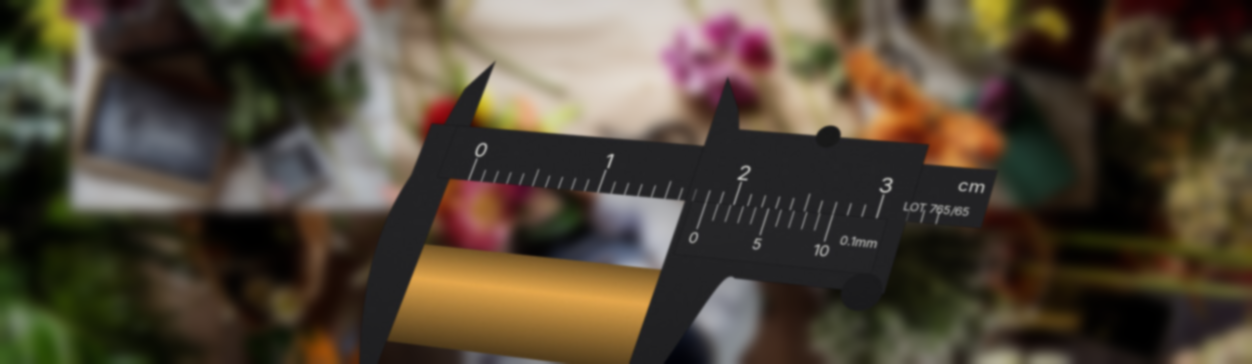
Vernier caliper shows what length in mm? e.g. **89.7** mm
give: **18.0** mm
